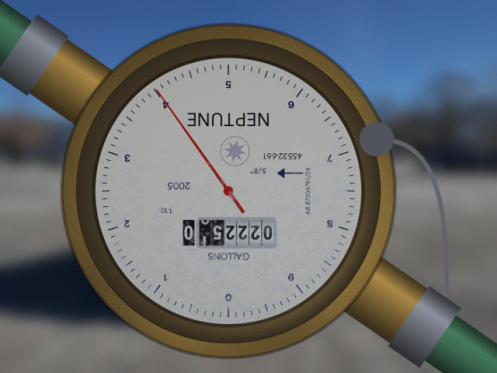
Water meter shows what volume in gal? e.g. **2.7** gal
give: **222514.0** gal
